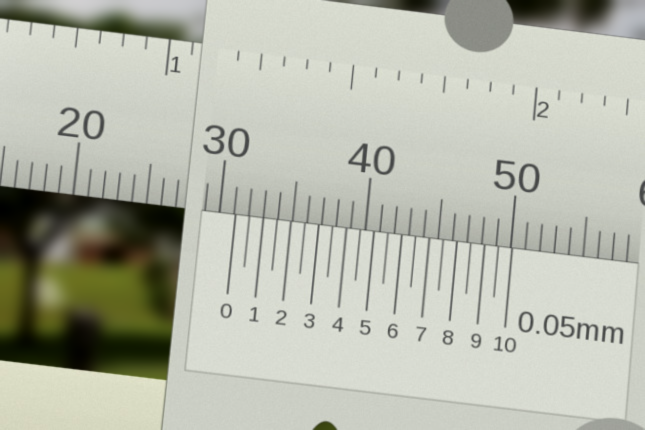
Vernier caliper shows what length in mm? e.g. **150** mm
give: **31.1** mm
